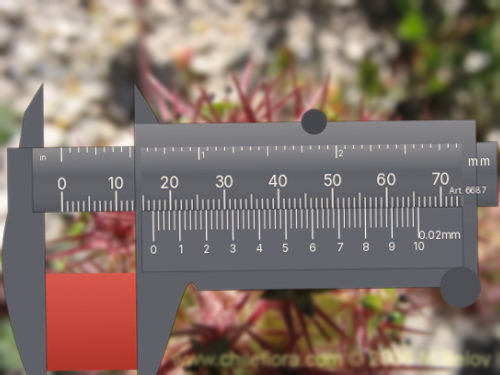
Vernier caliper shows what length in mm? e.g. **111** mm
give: **16.8** mm
